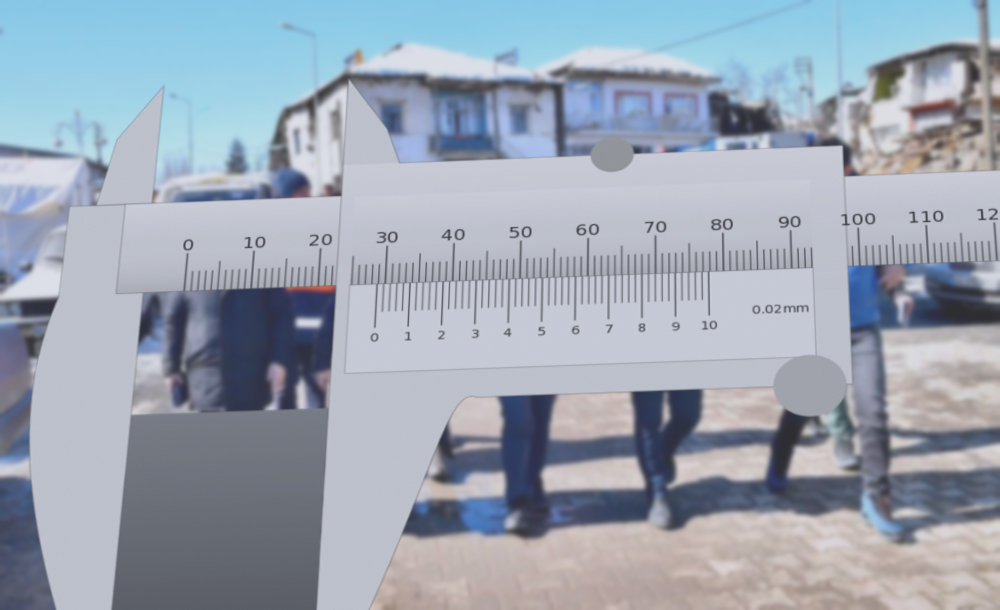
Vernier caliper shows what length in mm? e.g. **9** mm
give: **28.8** mm
